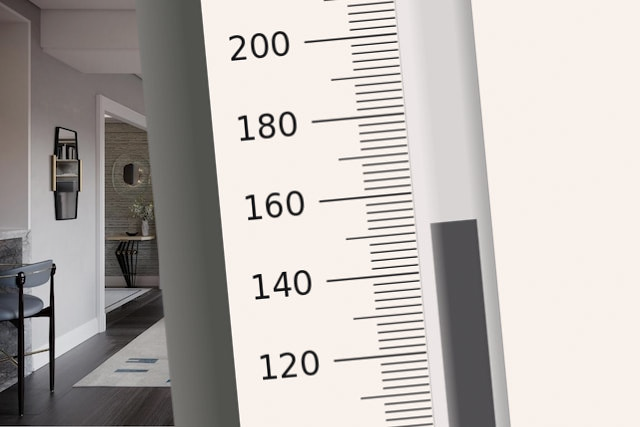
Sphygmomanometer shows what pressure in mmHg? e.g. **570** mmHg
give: **152** mmHg
